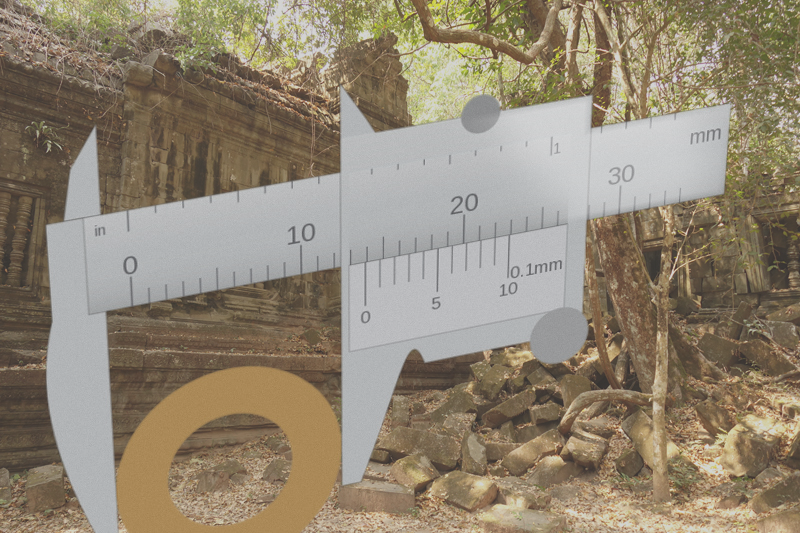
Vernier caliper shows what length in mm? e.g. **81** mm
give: **13.9** mm
